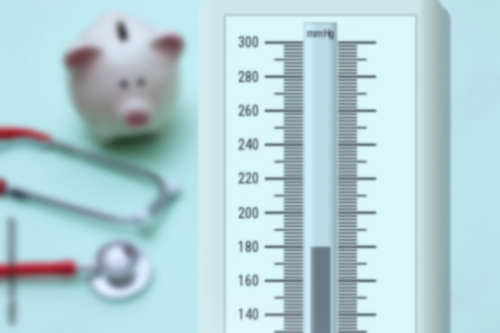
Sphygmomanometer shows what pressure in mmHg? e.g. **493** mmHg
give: **180** mmHg
